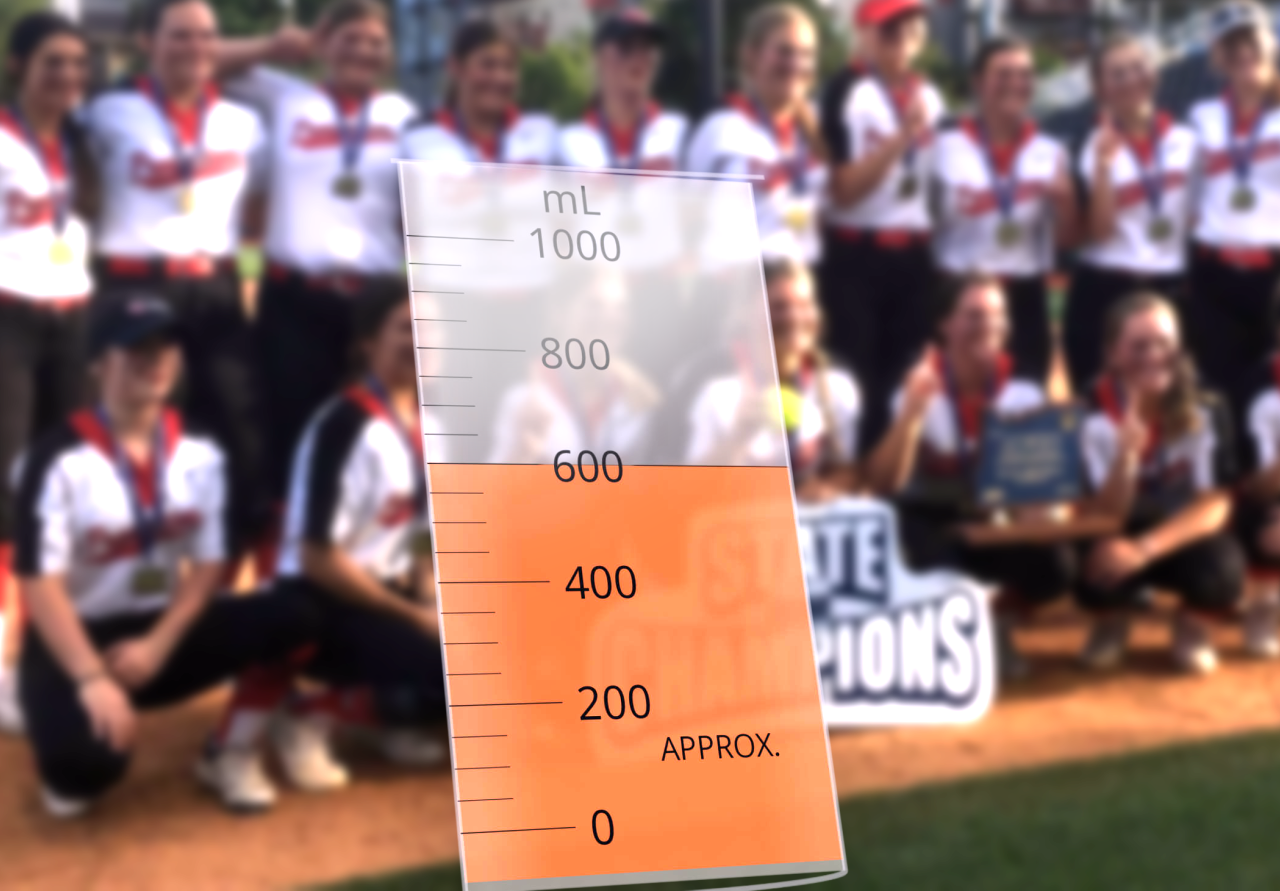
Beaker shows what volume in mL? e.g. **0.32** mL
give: **600** mL
